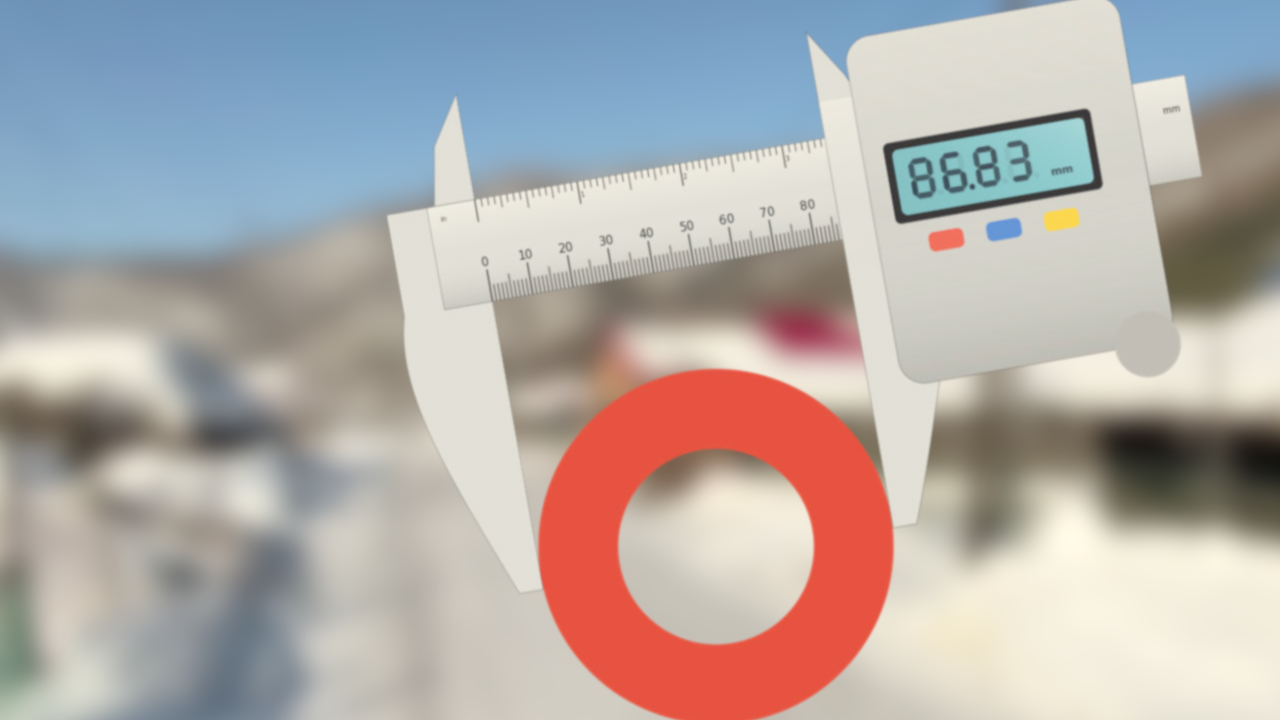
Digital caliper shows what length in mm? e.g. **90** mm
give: **86.83** mm
